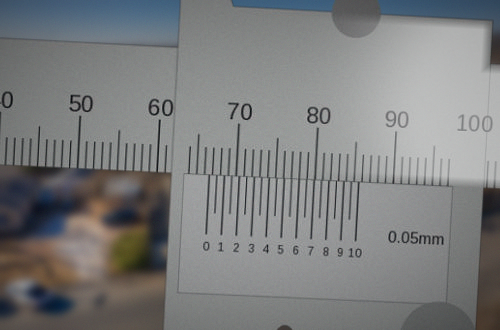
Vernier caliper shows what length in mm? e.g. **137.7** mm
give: **66.6** mm
